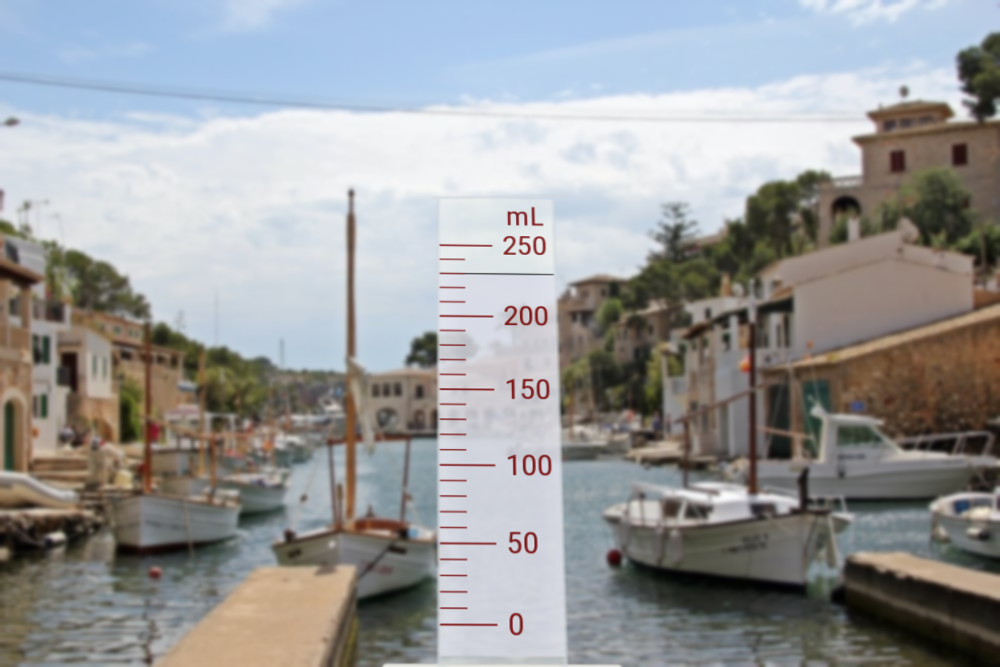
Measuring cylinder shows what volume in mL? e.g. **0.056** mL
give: **230** mL
